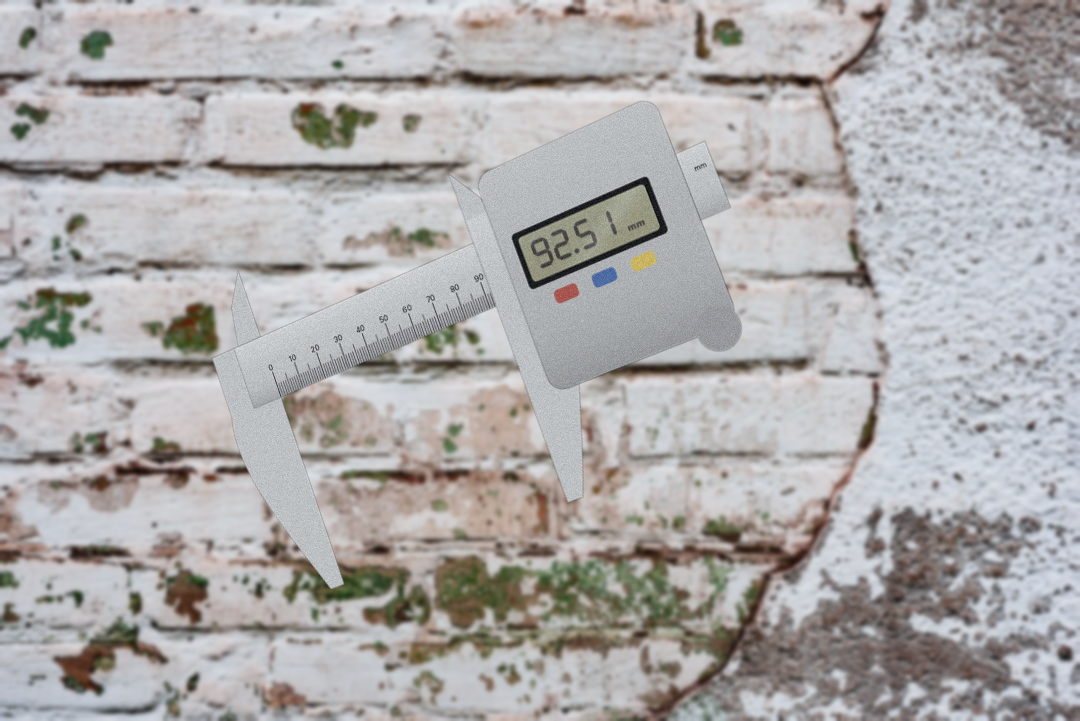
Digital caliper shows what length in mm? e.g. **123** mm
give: **92.51** mm
